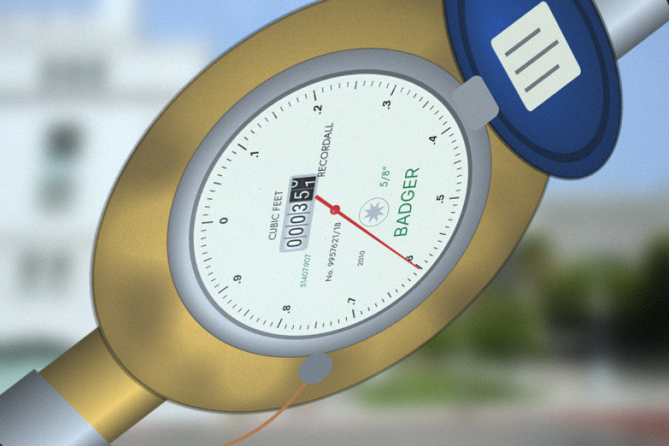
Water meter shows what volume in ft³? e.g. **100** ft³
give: **350.60** ft³
